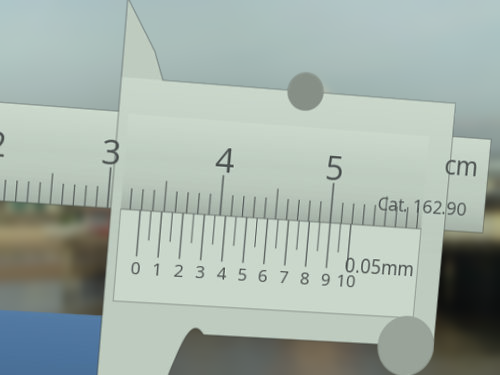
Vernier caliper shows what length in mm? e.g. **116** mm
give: **32.9** mm
